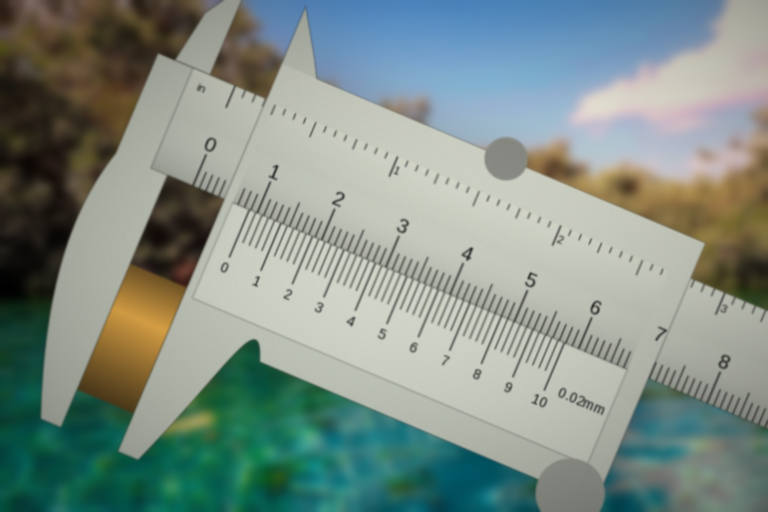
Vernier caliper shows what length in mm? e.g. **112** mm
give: **8.8** mm
